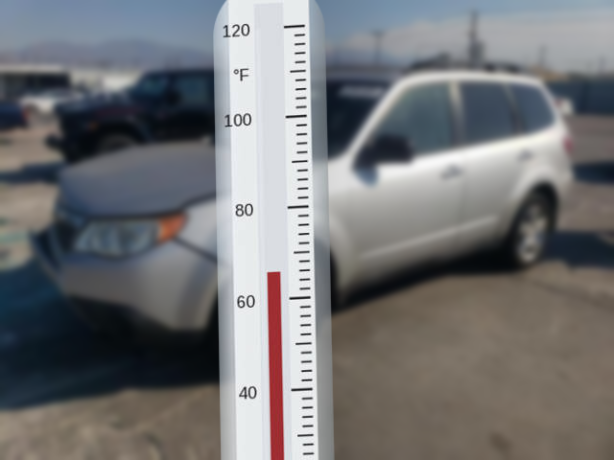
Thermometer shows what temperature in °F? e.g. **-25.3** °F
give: **66** °F
